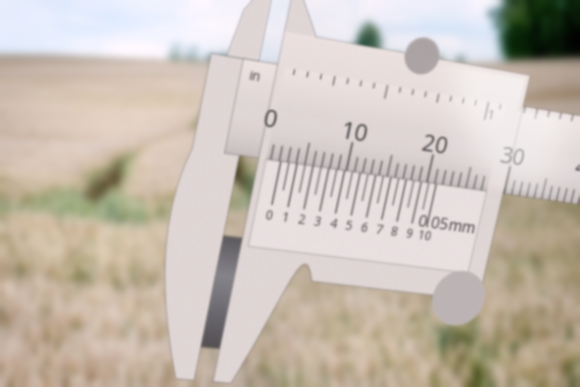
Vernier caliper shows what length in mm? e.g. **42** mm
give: **2.2** mm
